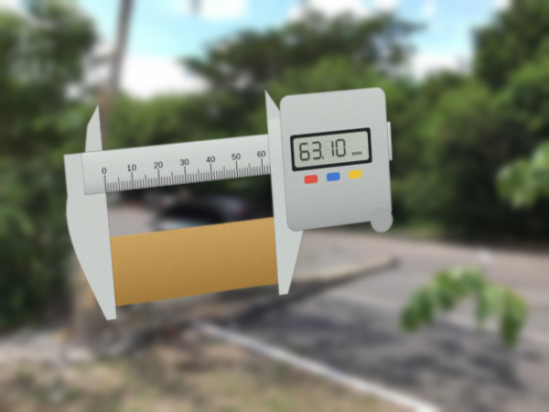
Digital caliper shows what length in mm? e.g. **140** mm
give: **63.10** mm
